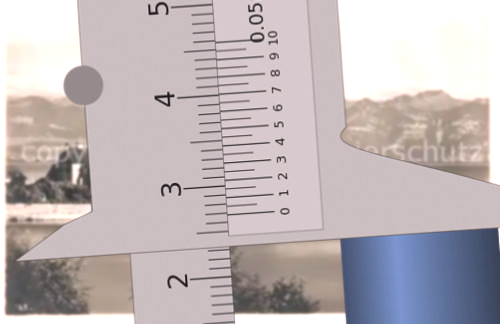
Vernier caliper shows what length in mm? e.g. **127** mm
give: **26.8** mm
